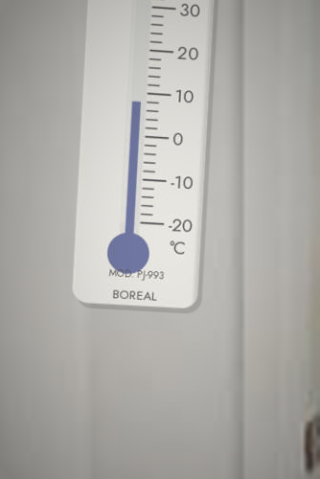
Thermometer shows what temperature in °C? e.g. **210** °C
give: **8** °C
